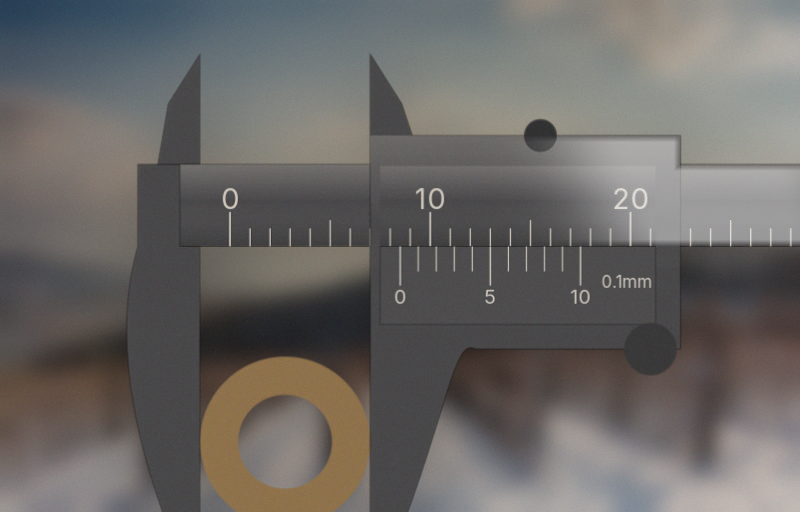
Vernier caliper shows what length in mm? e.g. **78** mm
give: **8.5** mm
